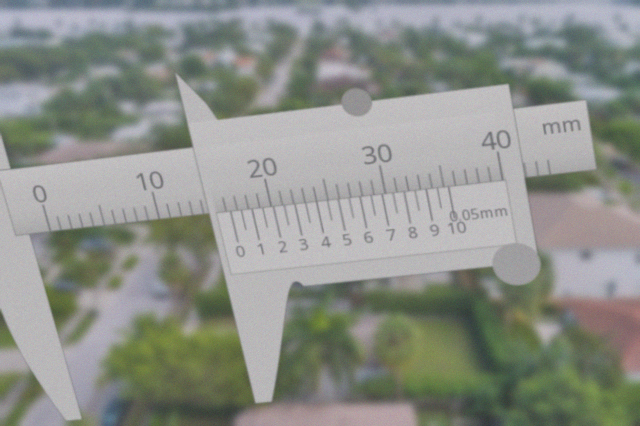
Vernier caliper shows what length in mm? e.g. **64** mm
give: **16.4** mm
